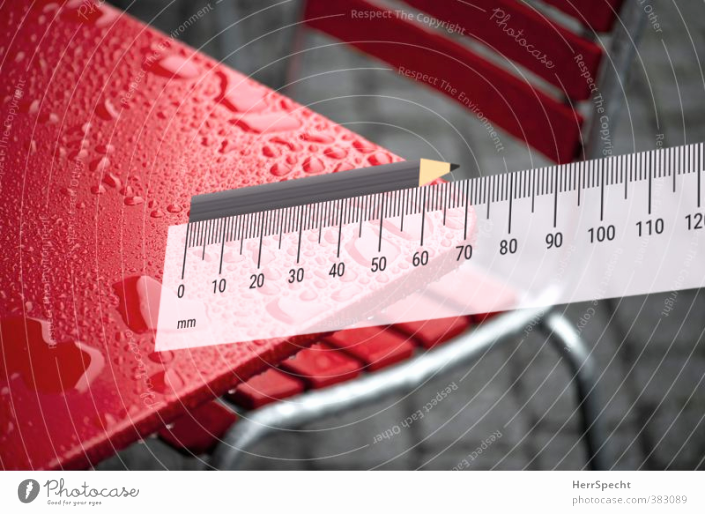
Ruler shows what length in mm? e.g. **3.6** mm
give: **68** mm
